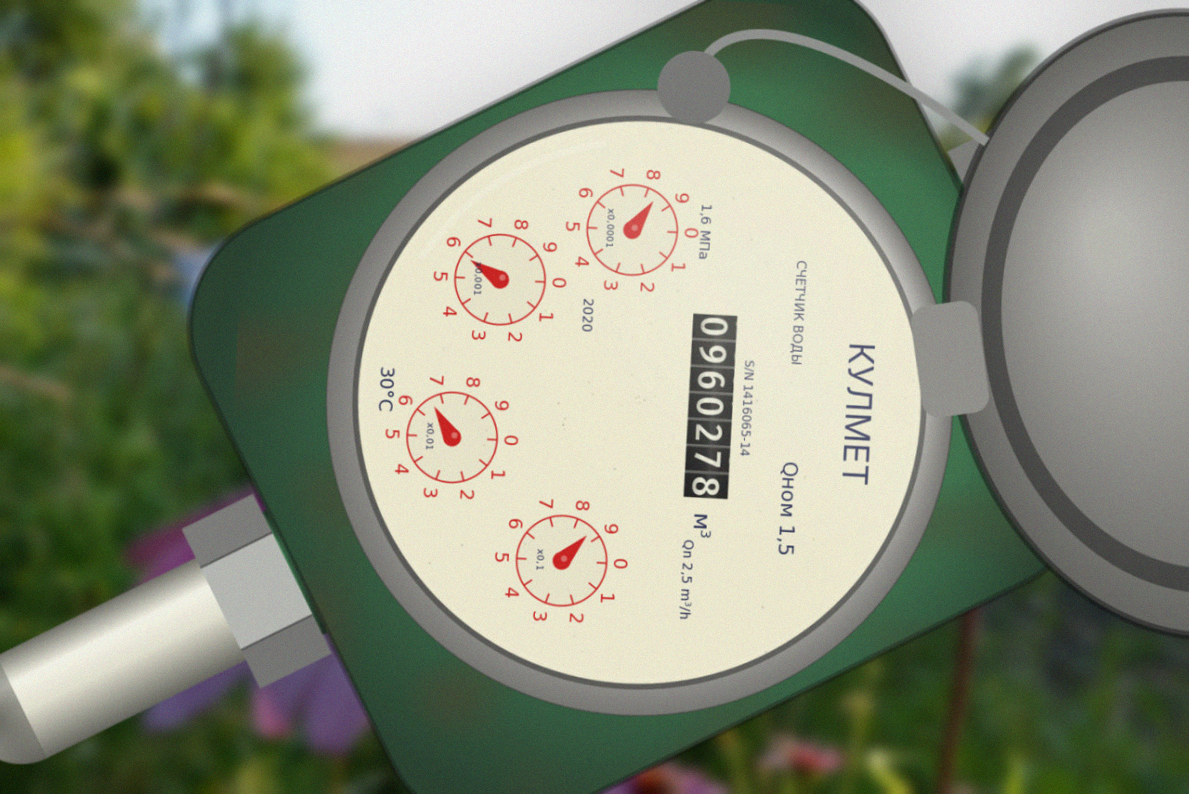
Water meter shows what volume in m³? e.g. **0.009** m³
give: **960278.8658** m³
